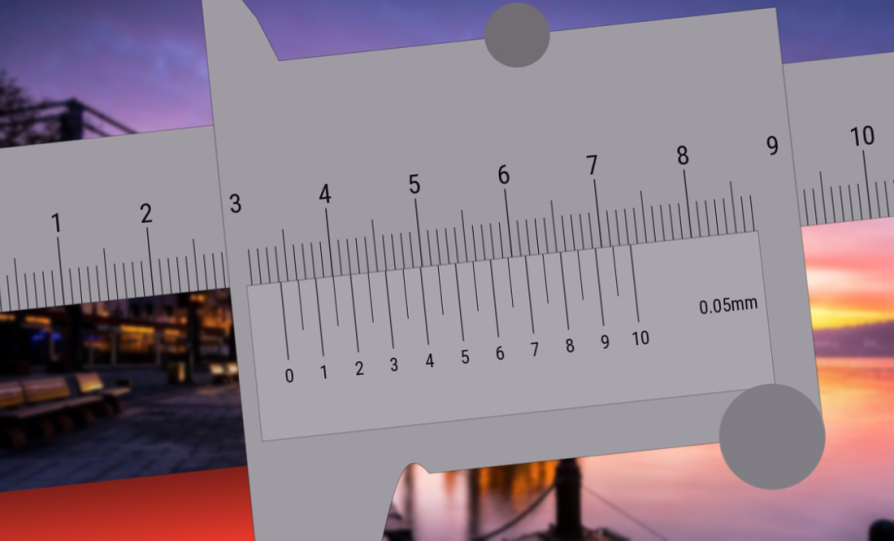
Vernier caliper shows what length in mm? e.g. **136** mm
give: **34.2** mm
